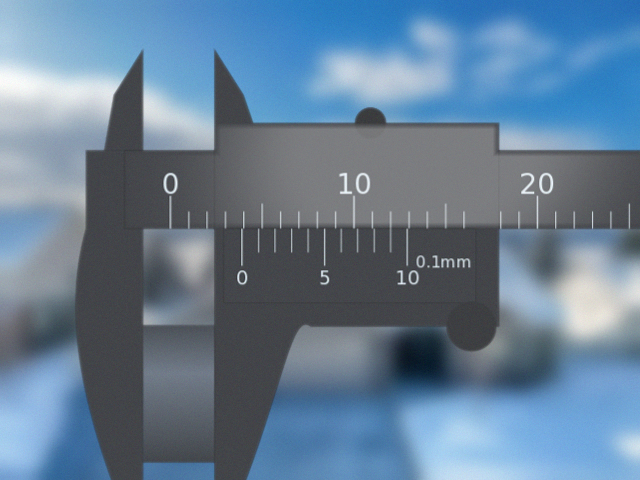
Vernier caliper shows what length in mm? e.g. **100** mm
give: **3.9** mm
